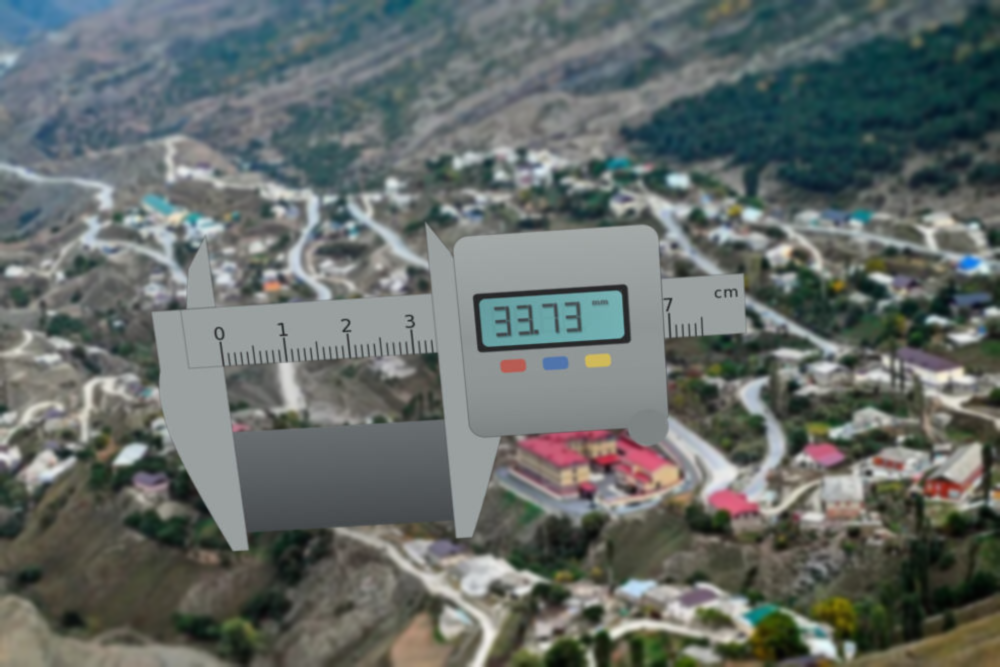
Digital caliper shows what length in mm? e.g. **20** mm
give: **33.73** mm
